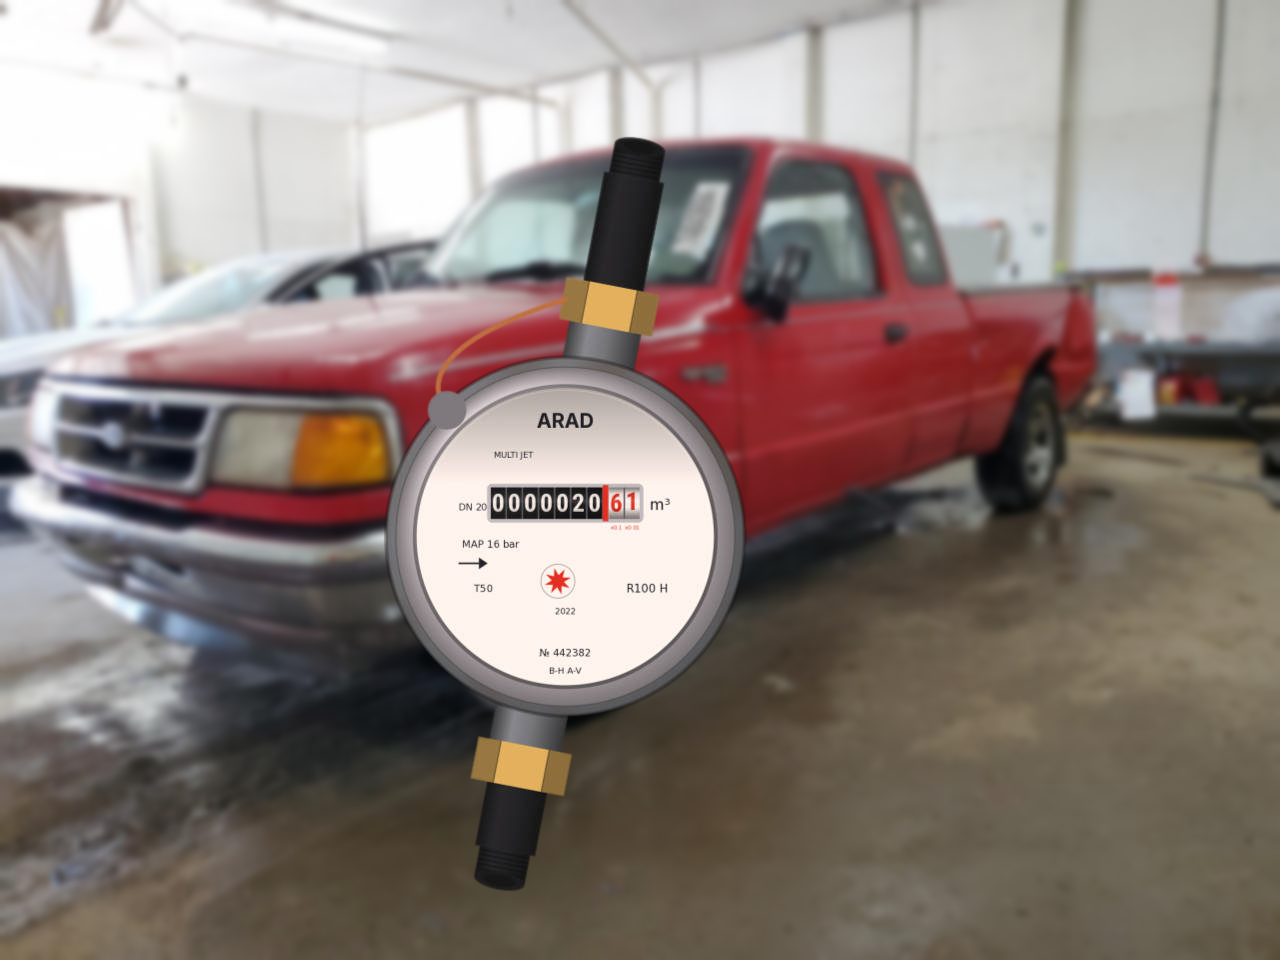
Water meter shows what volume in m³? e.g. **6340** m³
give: **20.61** m³
